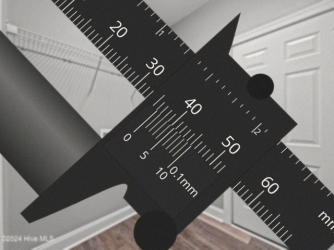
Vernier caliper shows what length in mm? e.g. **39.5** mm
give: **36.2** mm
